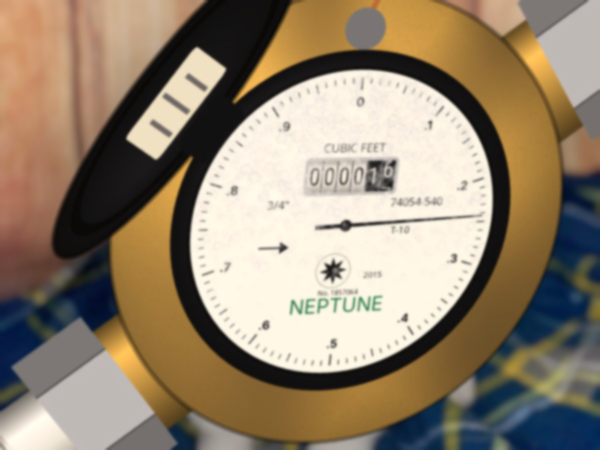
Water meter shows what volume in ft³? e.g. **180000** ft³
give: **16.24** ft³
